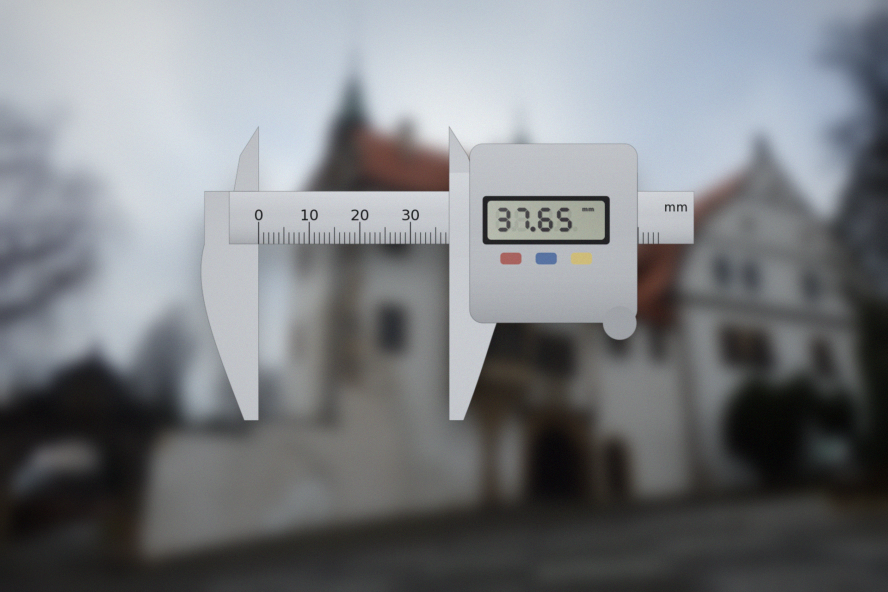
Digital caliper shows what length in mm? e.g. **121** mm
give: **37.65** mm
